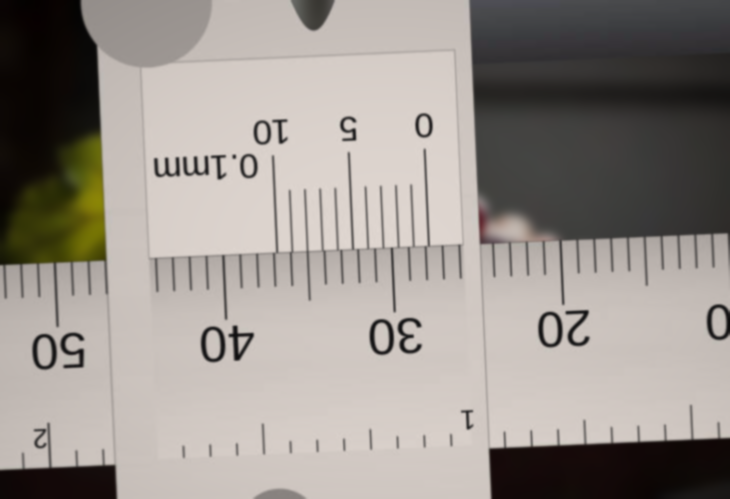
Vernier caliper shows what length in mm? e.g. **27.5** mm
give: **27.8** mm
